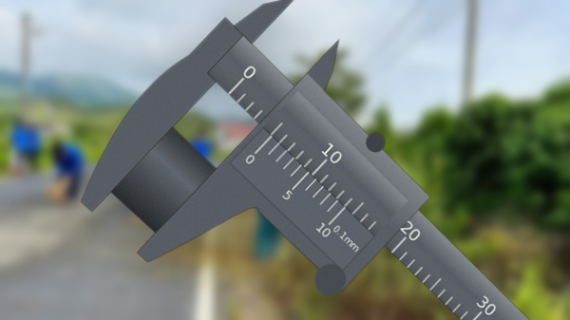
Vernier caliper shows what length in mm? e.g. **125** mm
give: **5.1** mm
